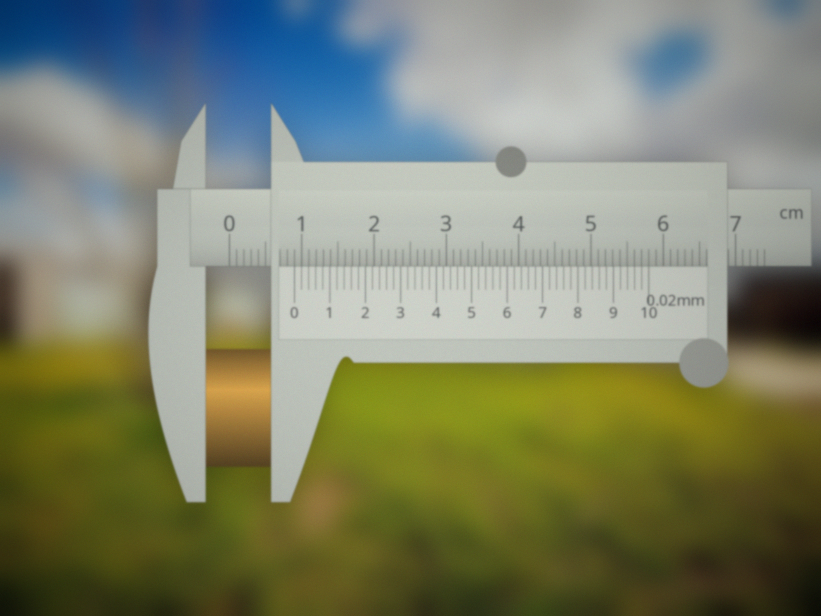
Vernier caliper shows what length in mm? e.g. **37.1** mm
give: **9.0** mm
